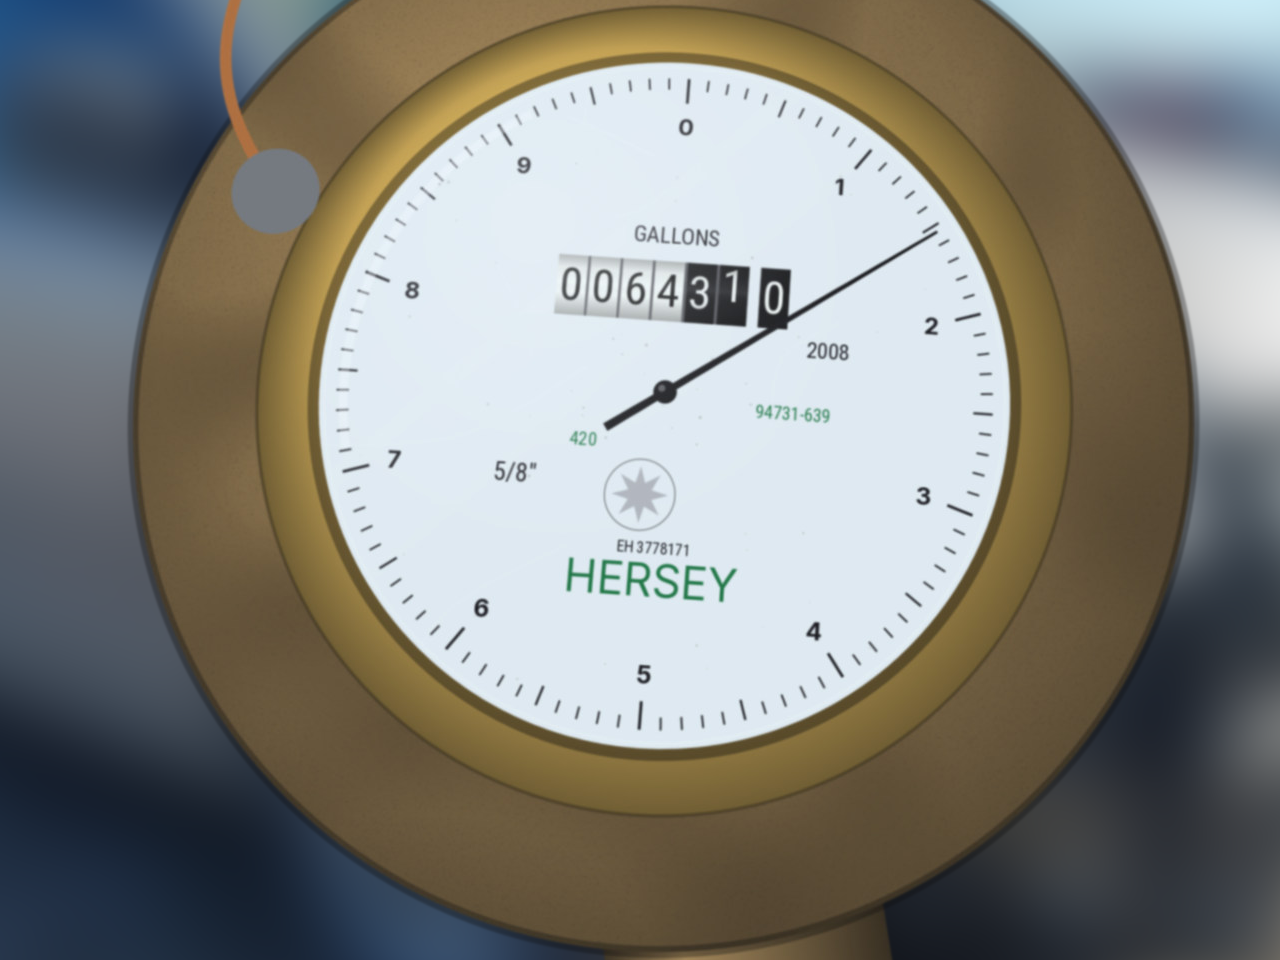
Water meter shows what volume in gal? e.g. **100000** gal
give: **64311.5** gal
